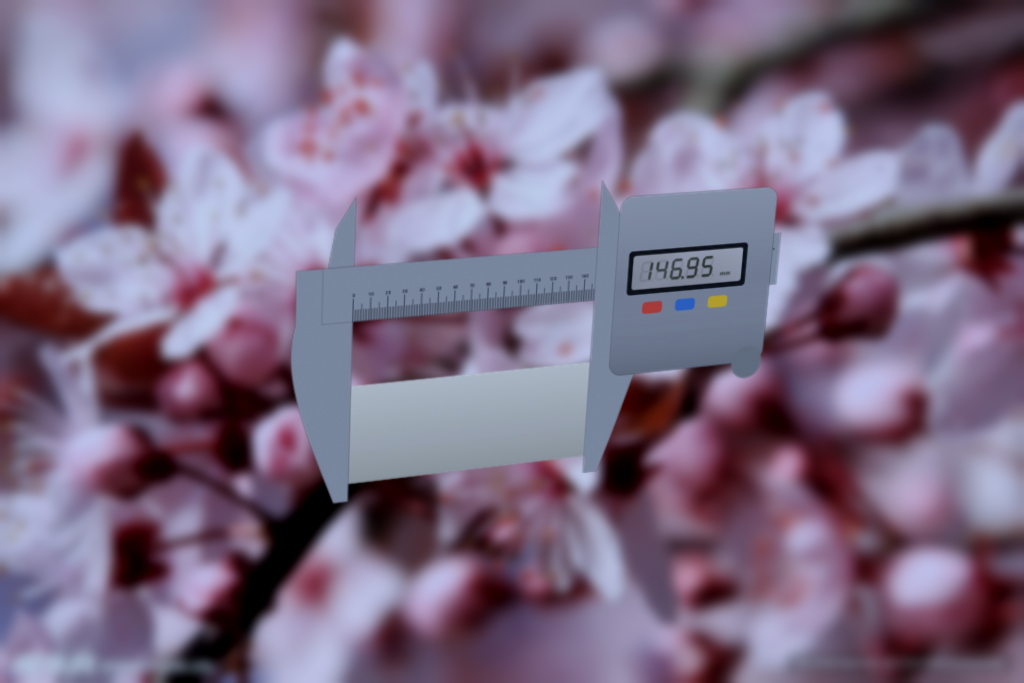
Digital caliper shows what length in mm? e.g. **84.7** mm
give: **146.95** mm
